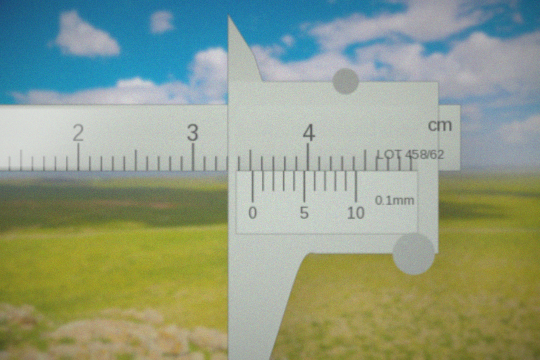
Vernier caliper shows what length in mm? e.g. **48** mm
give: **35.2** mm
